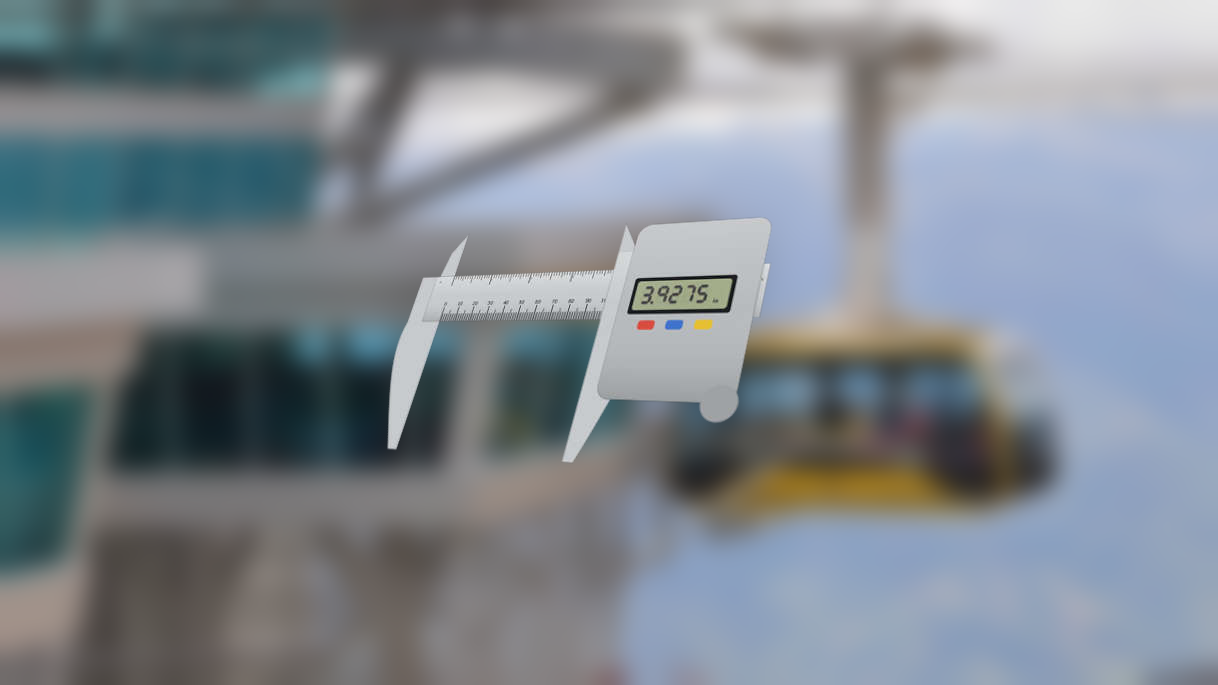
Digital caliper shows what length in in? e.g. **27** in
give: **3.9275** in
